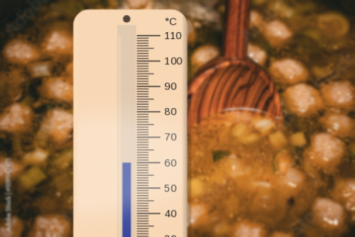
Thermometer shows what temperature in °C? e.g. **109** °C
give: **60** °C
